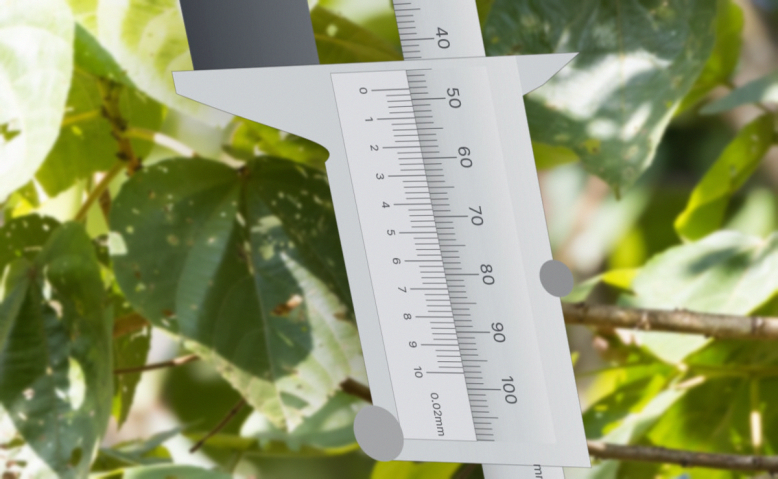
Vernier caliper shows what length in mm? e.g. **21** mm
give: **48.2** mm
